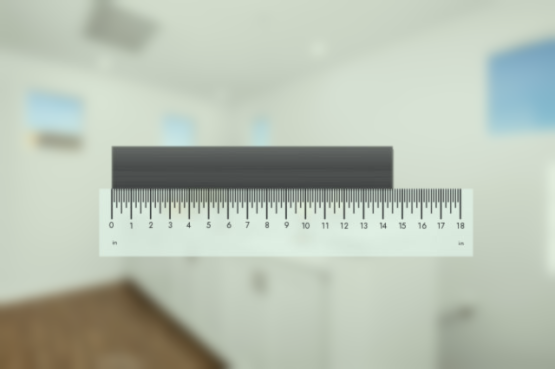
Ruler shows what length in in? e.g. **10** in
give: **14.5** in
